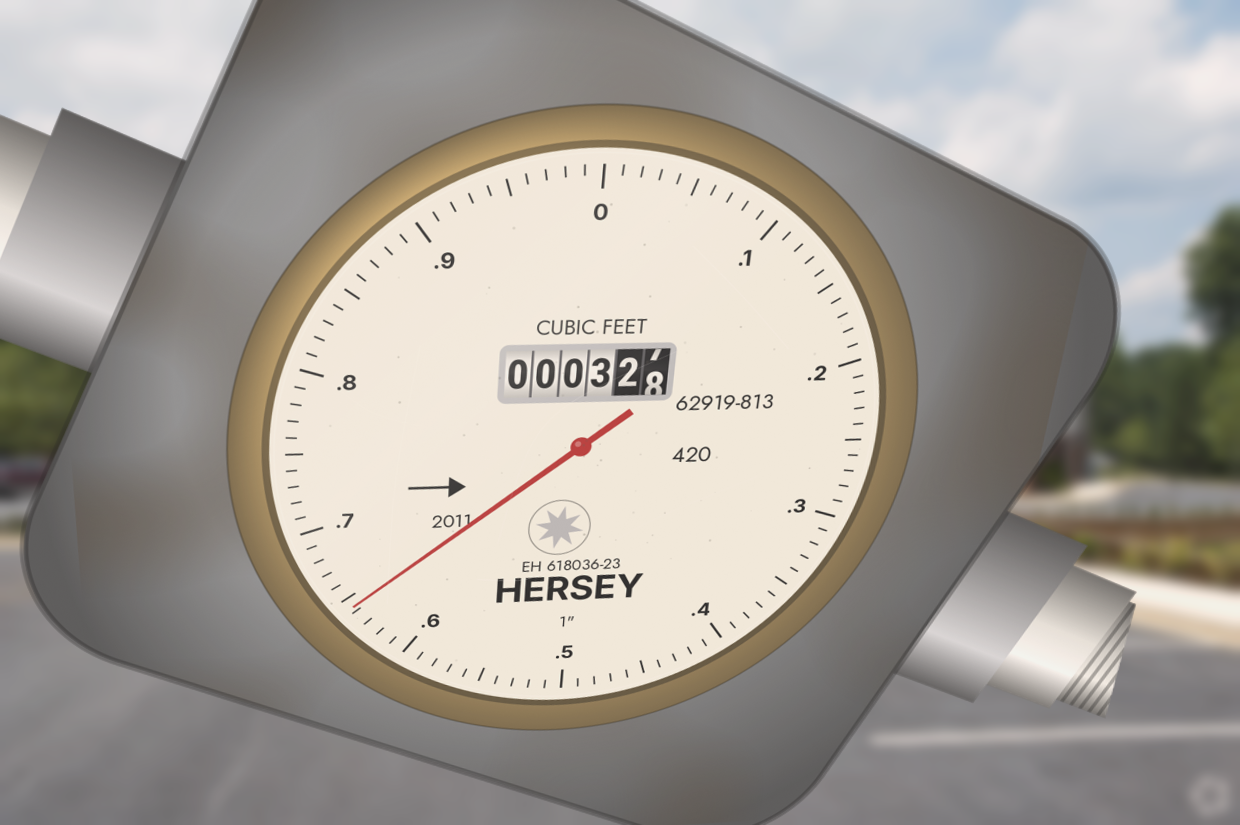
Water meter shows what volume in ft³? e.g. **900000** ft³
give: **327.64** ft³
